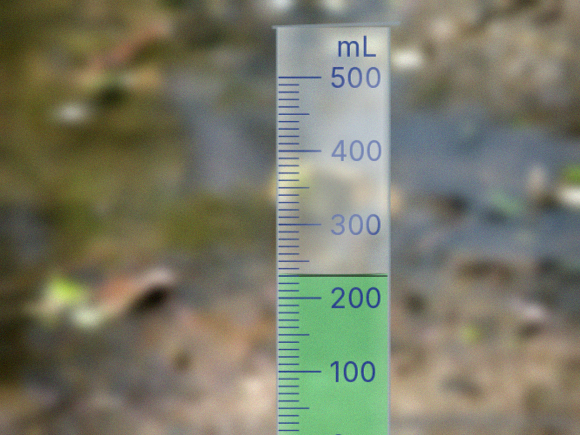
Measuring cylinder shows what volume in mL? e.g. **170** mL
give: **230** mL
